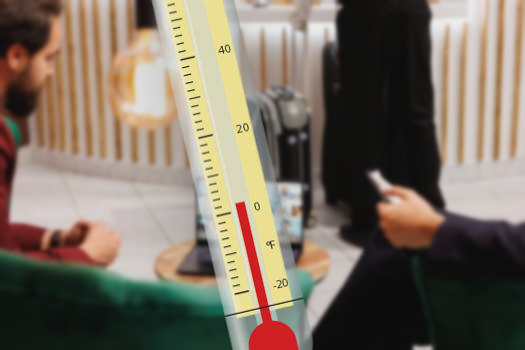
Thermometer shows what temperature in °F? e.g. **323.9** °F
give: **2** °F
